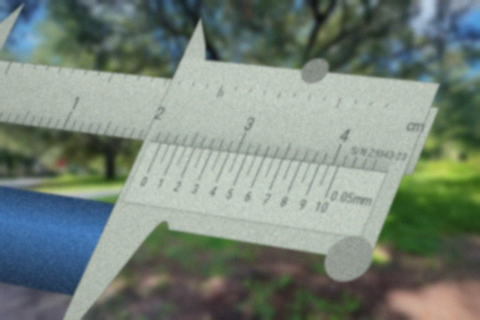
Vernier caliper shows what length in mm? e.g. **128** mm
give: **21.6** mm
